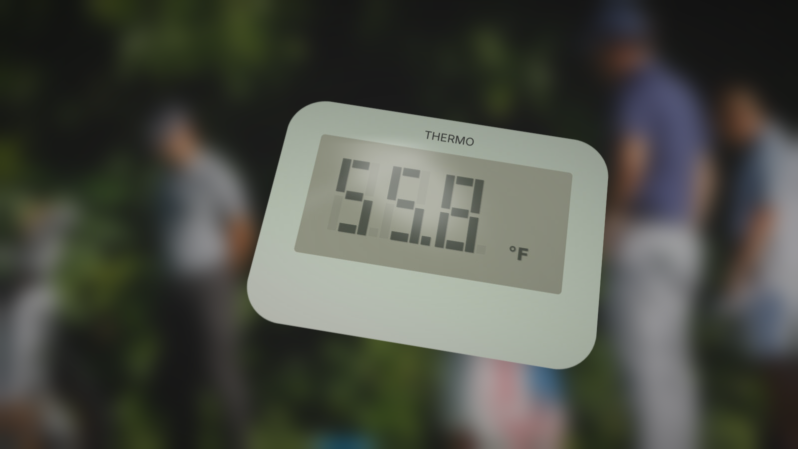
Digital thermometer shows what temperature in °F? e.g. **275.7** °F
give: **55.8** °F
